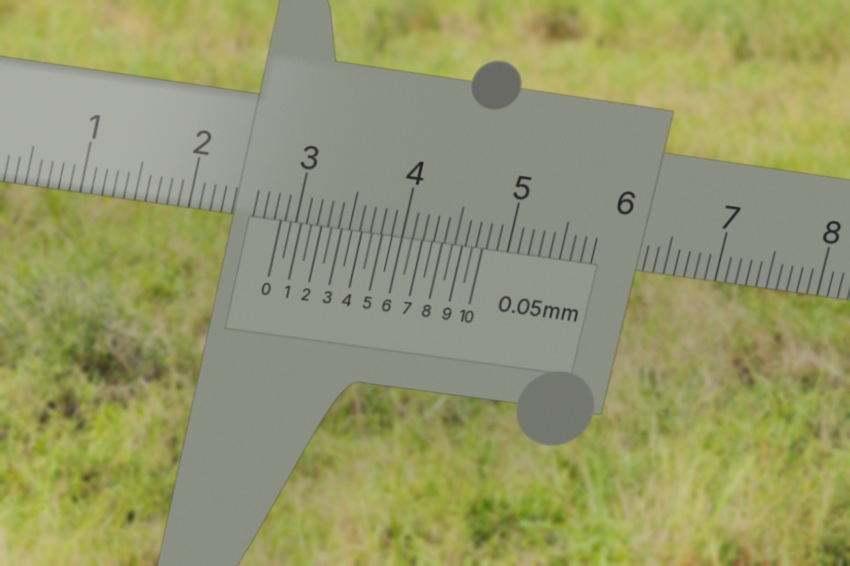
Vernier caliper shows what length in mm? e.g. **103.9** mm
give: **28.6** mm
